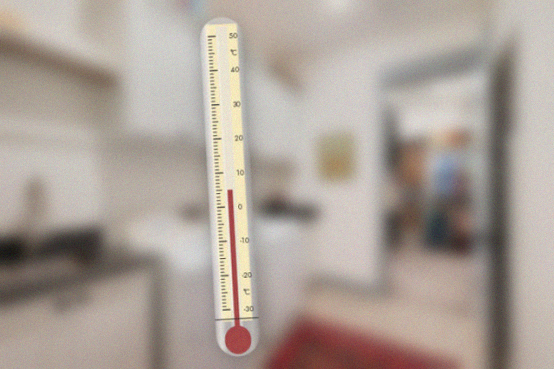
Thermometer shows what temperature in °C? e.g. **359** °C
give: **5** °C
